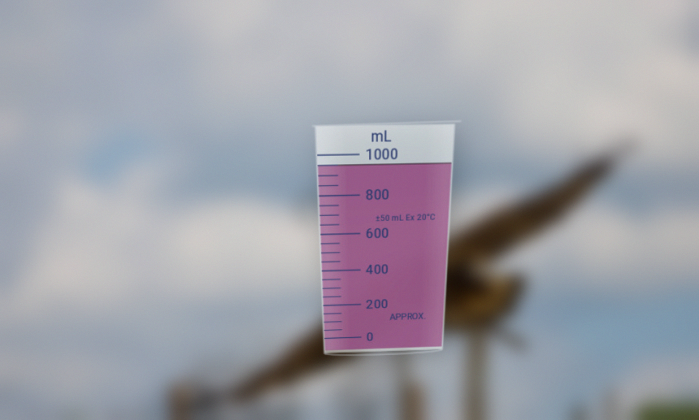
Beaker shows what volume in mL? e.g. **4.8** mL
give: **950** mL
